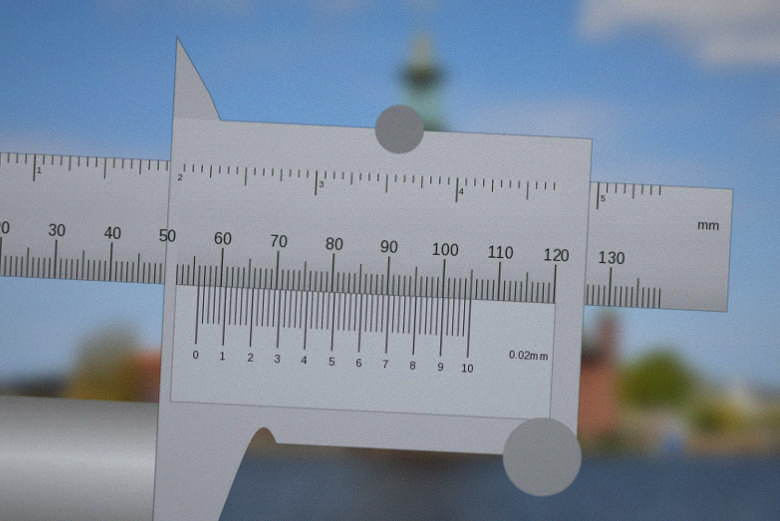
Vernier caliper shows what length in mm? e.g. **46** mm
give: **56.0** mm
